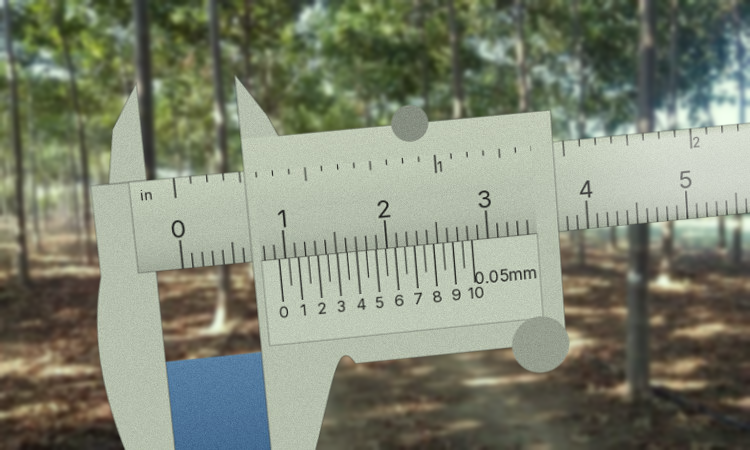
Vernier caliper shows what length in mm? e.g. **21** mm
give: **9.4** mm
